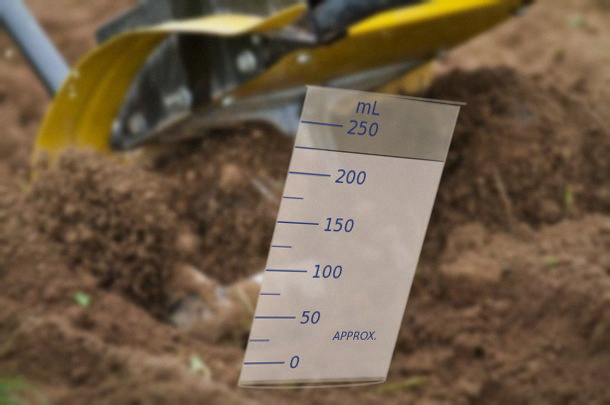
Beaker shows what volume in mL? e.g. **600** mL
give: **225** mL
